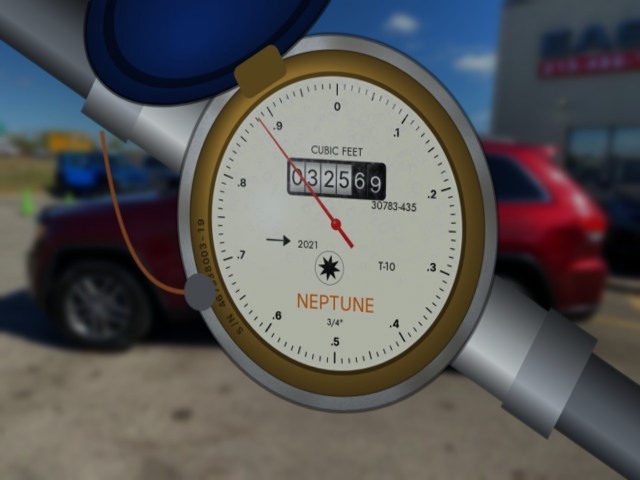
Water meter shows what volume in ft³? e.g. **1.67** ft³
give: **32568.88** ft³
